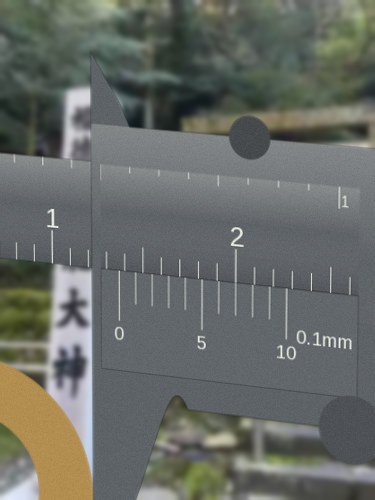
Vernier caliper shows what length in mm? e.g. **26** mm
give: **13.7** mm
